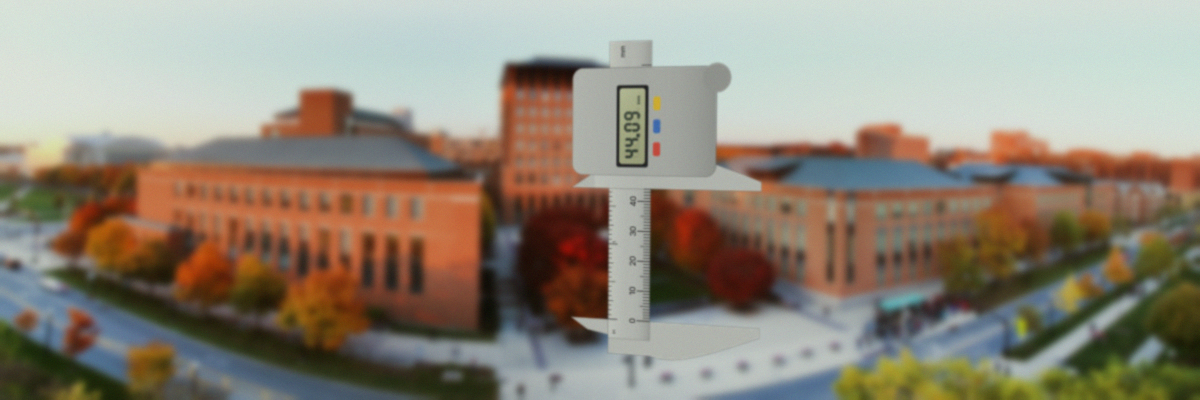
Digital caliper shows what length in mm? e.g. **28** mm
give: **44.09** mm
